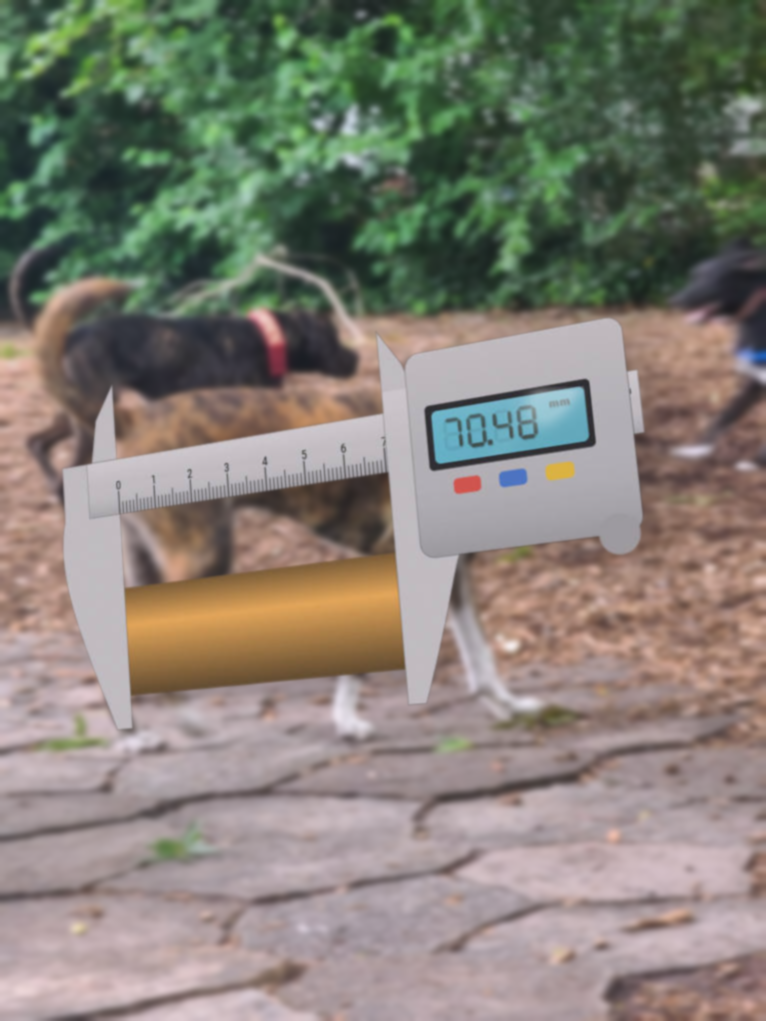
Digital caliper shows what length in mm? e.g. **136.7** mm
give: **70.48** mm
